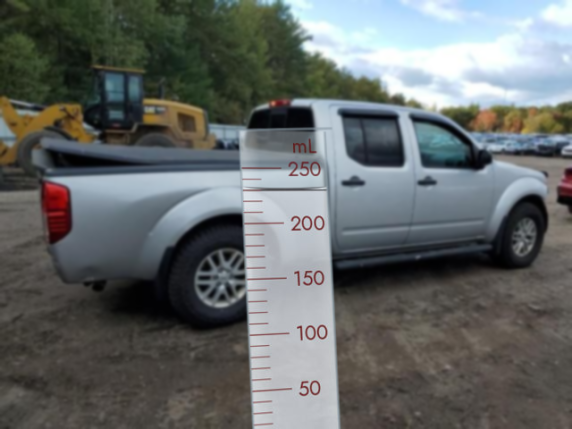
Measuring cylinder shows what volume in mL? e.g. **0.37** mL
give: **230** mL
